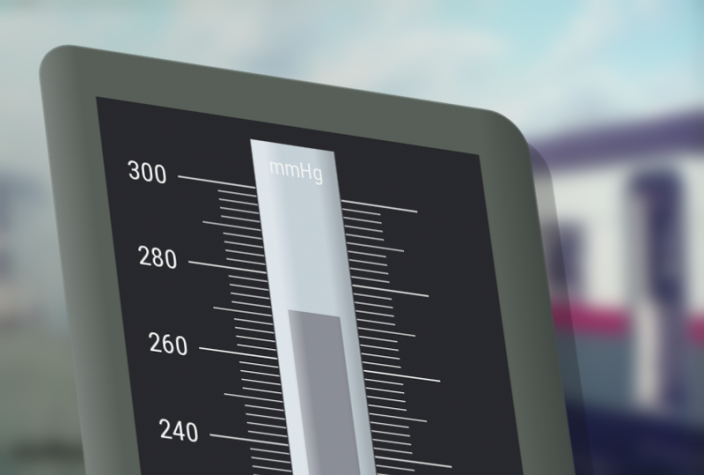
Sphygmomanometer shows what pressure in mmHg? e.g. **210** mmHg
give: **272** mmHg
